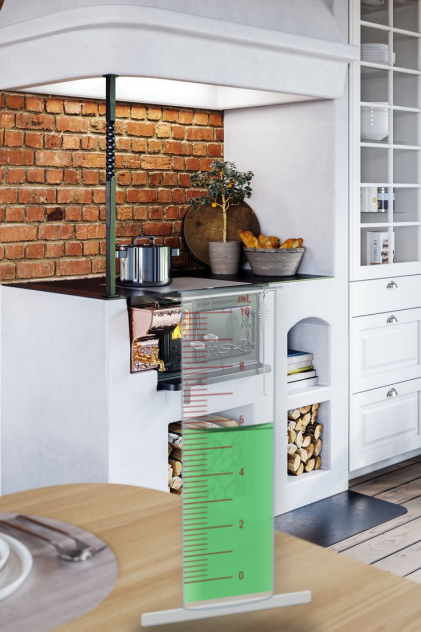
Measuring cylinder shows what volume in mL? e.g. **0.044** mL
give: **5.6** mL
